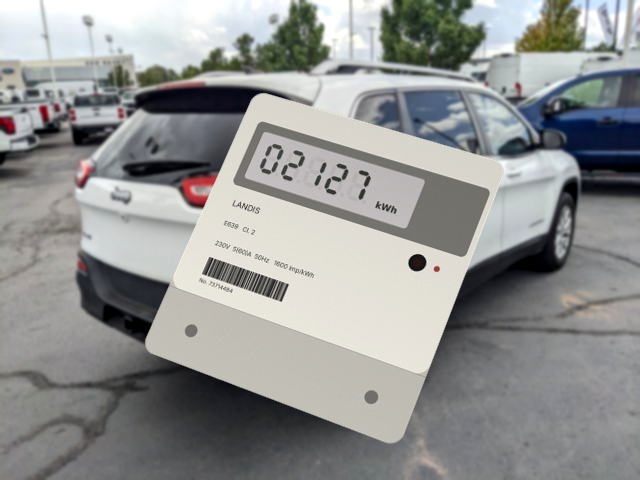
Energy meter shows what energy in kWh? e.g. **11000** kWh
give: **2127** kWh
